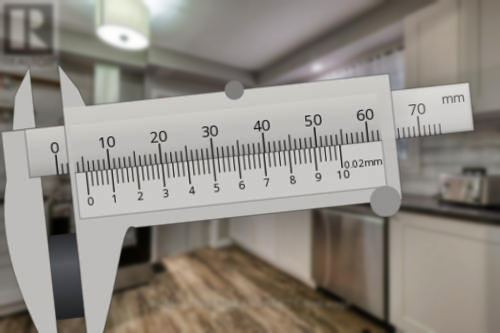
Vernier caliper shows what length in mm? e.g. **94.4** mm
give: **5.5** mm
